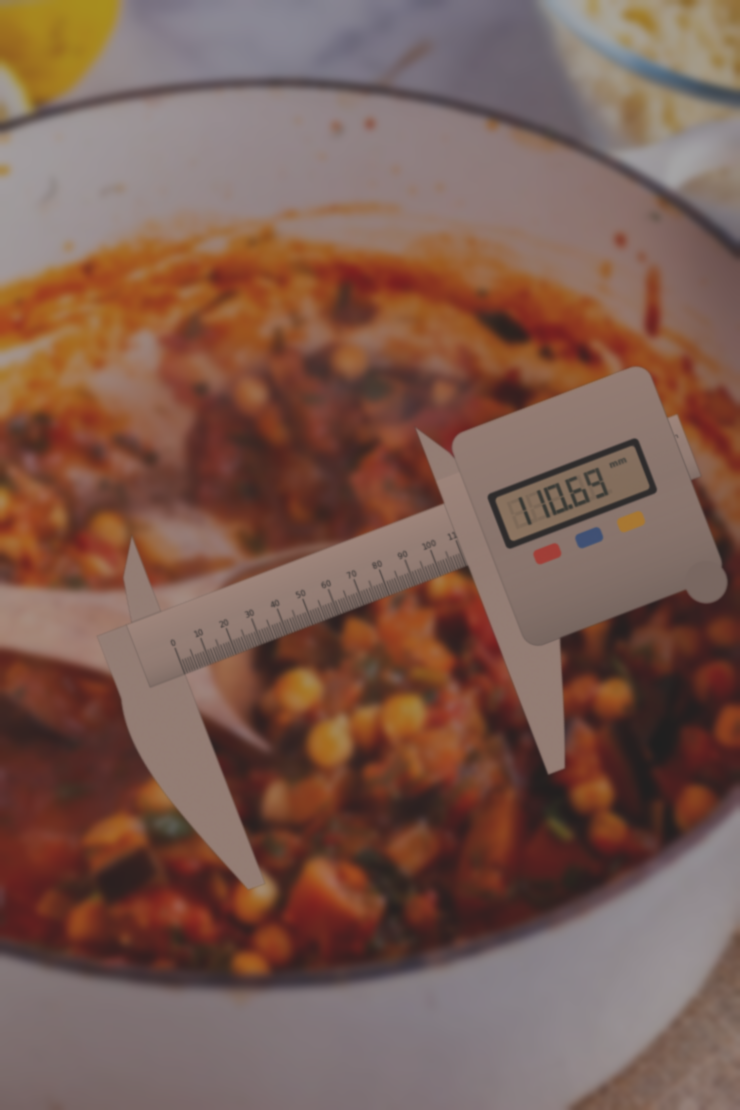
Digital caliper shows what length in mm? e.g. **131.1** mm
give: **110.69** mm
